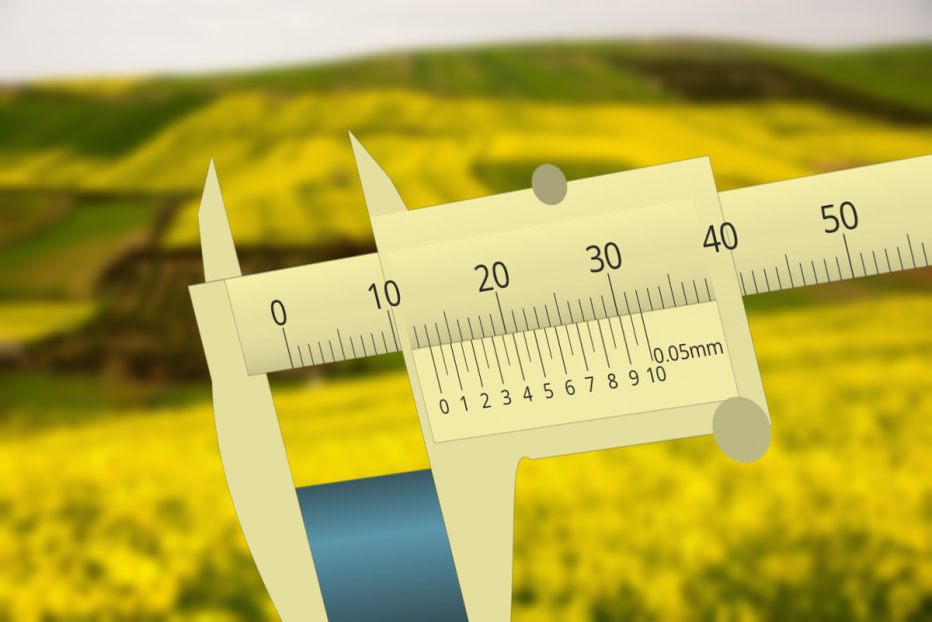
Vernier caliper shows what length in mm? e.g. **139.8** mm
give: **13.0** mm
